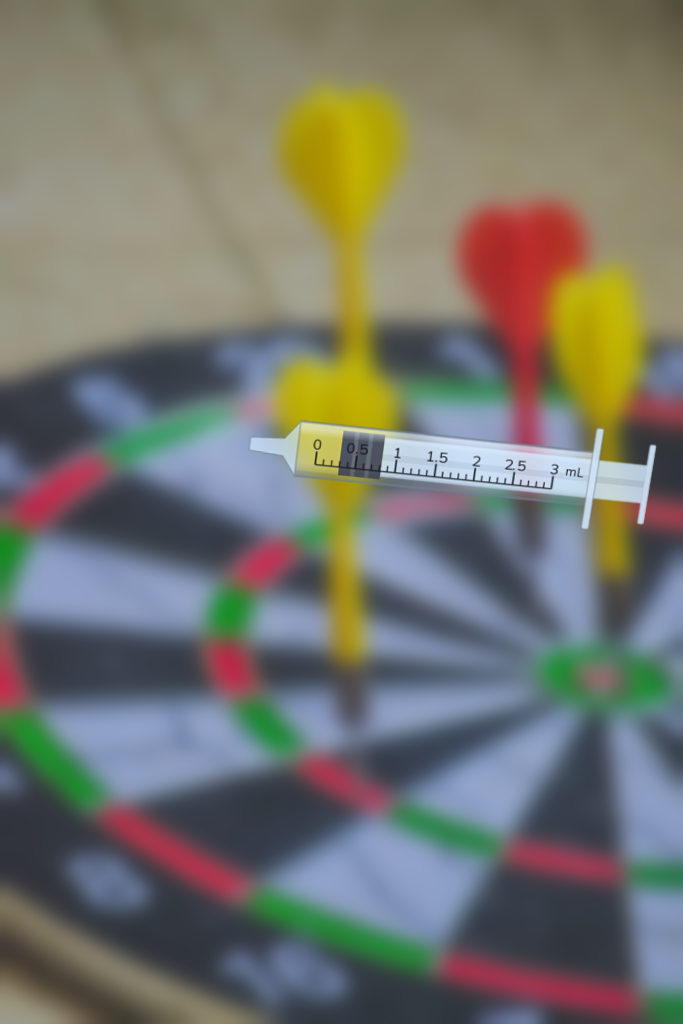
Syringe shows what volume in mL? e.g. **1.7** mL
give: **0.3** mL
